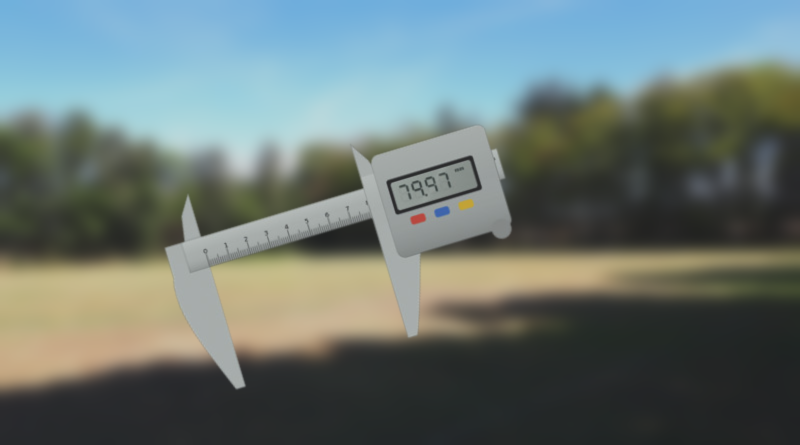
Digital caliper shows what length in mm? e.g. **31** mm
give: **79.97** mm
